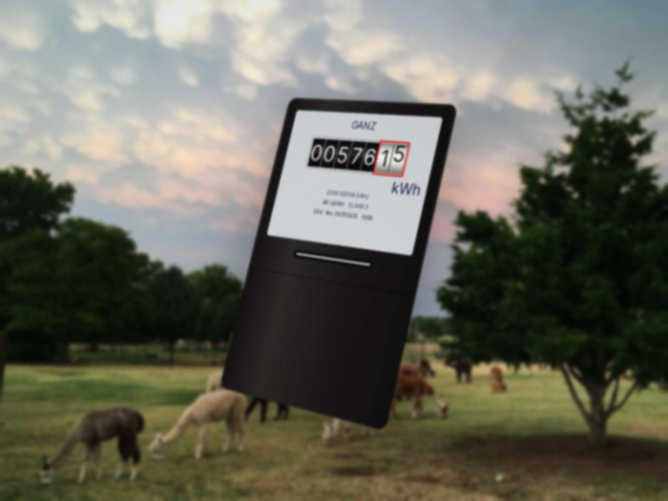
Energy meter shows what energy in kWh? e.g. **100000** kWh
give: **576.15** kWh
